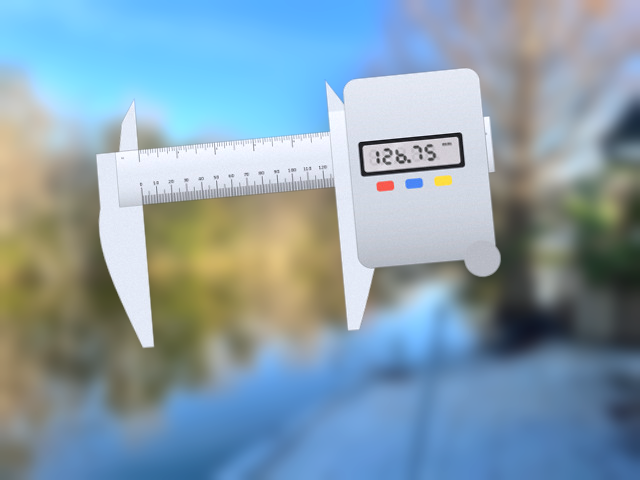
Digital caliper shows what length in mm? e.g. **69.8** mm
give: **126.75** mm
